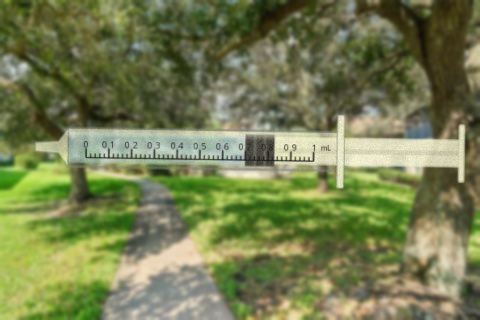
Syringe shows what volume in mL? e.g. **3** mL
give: **0.7** mL
